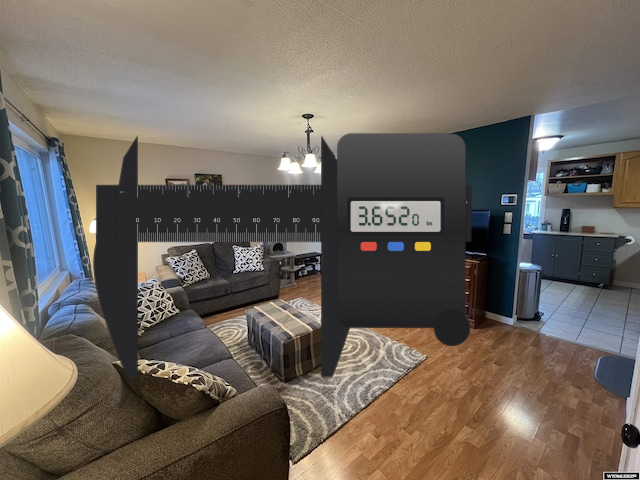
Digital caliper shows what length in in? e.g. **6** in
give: **3.6520** in
